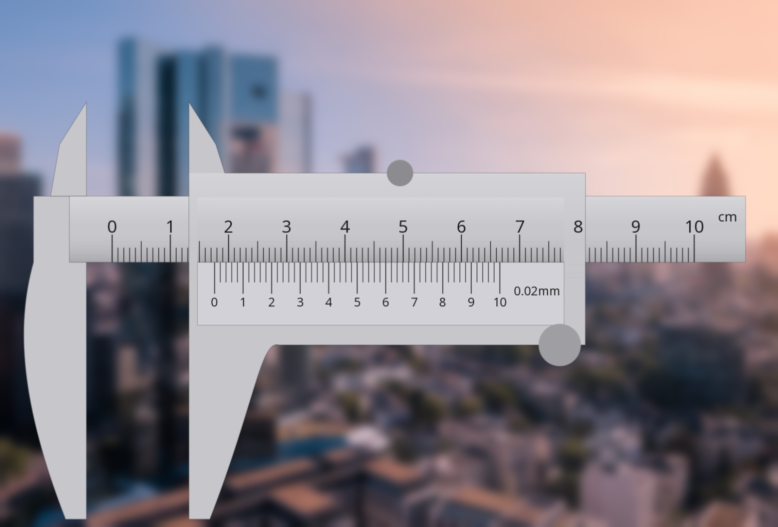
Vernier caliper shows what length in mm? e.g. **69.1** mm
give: **17.6** mm
